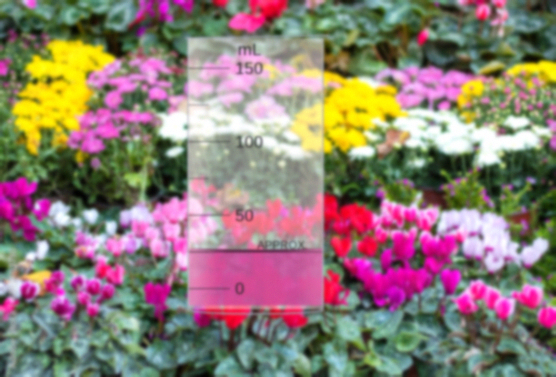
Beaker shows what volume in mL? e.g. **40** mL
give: **25** mL
